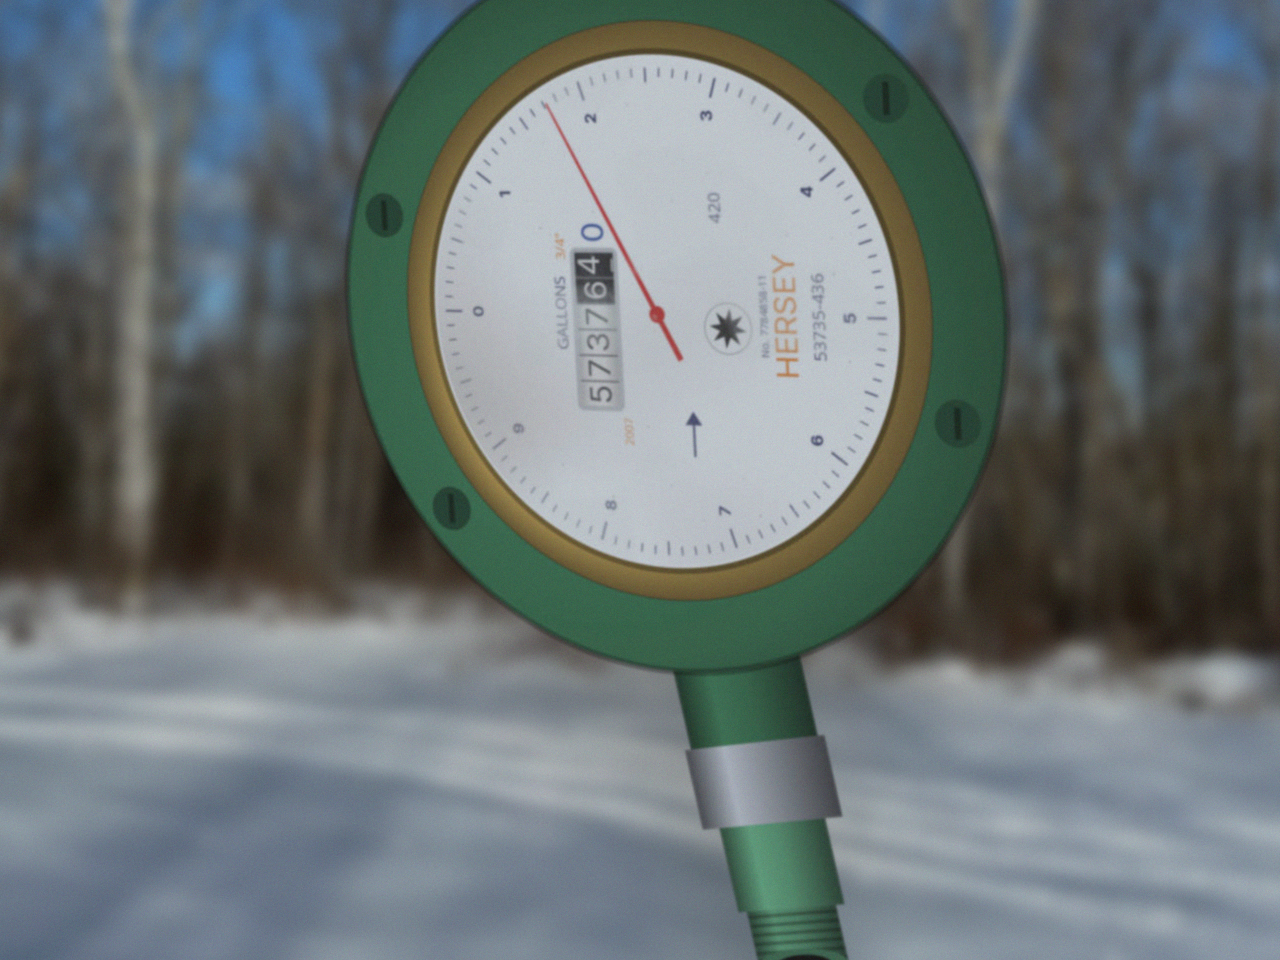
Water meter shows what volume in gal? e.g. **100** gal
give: **5737641.7** gal
